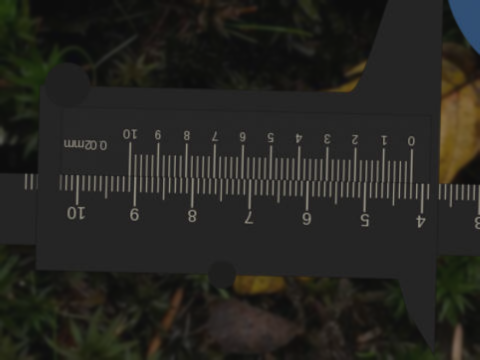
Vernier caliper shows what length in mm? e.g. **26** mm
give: **42.0** mm
